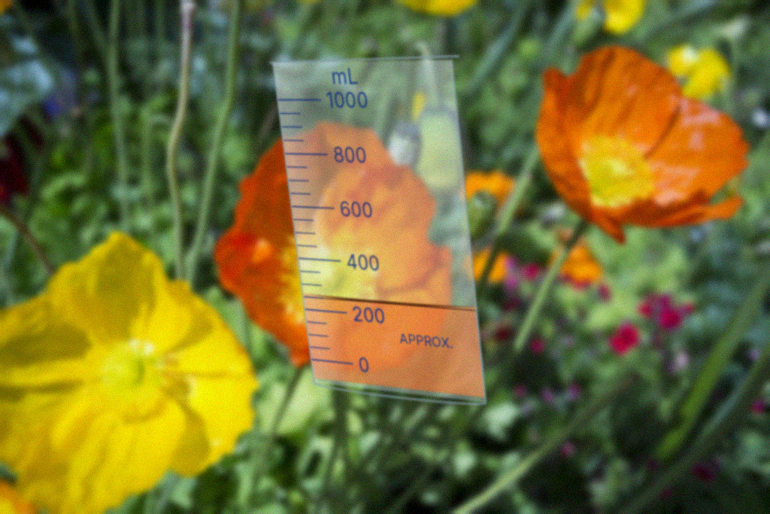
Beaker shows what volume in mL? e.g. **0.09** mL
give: **250** mL
